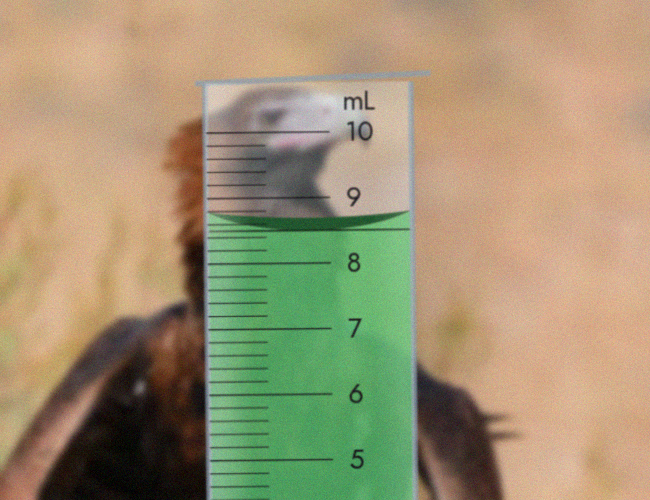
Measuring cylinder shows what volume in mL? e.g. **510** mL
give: **8.5** mL
